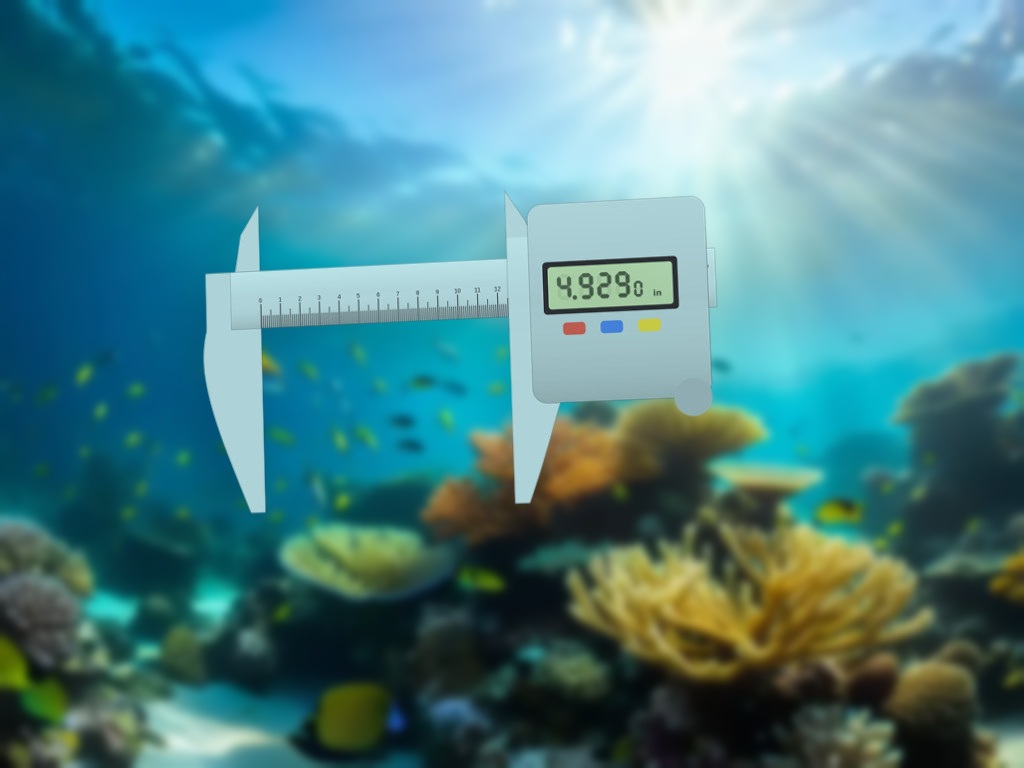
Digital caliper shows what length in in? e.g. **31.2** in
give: **4.9290** in
